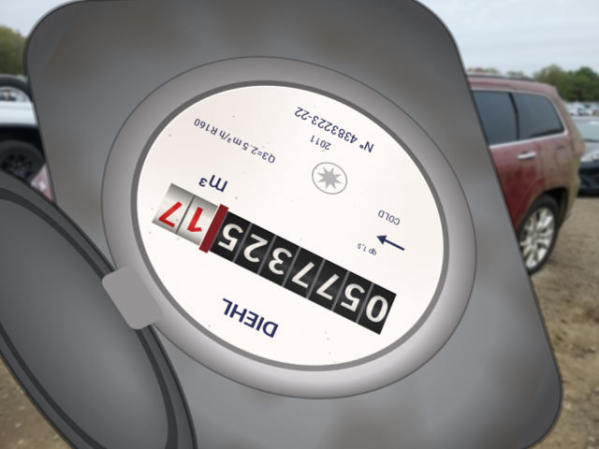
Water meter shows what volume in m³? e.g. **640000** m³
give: **577325.17** m³
